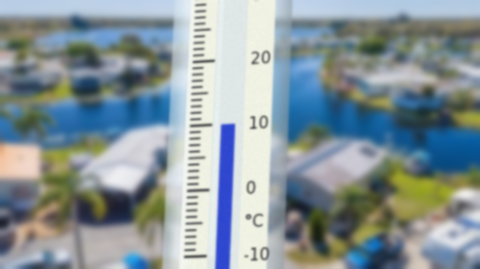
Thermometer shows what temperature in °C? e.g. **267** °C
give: **10** °C
